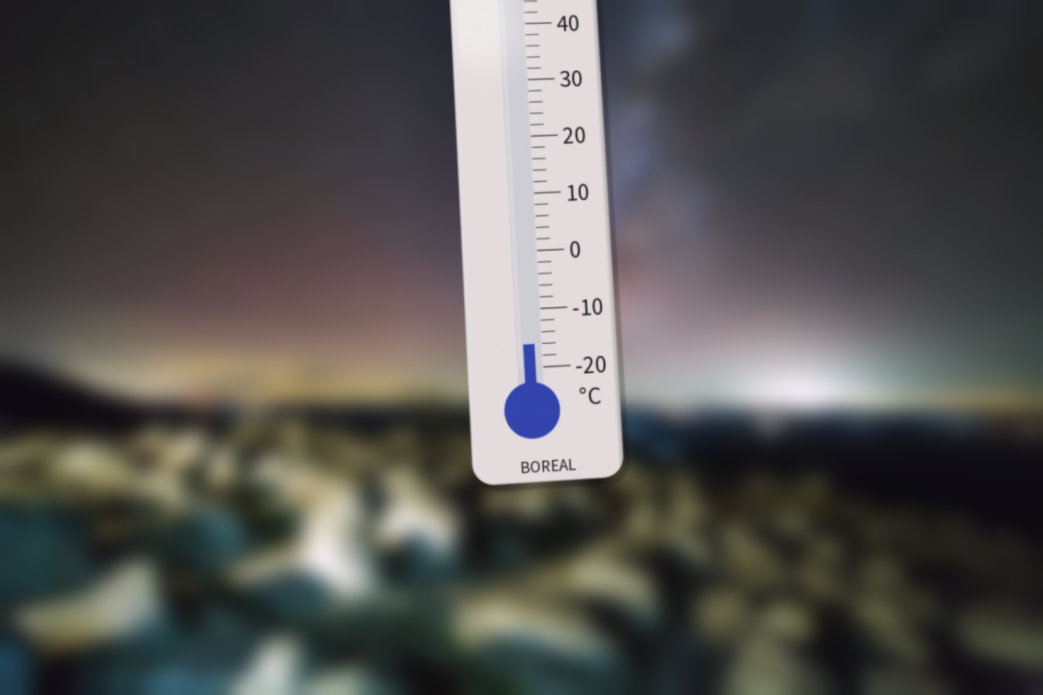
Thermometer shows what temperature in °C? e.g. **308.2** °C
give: **-16** °C
